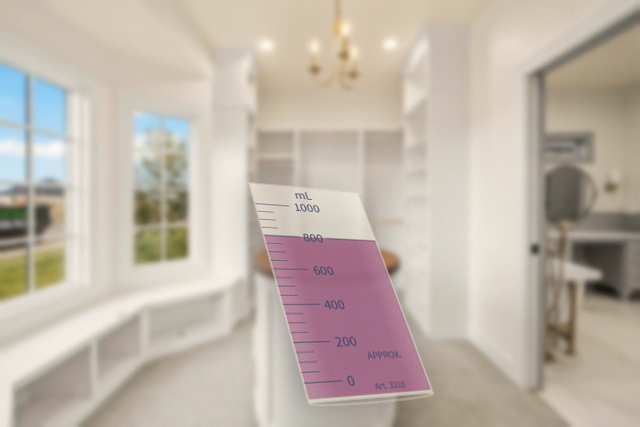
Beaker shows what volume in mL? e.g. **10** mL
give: **800** mL
